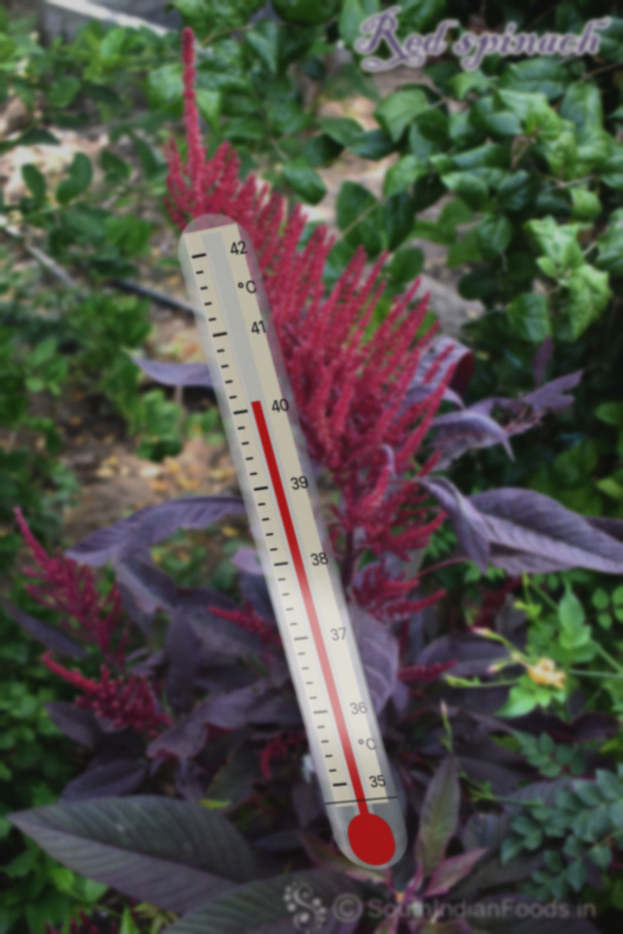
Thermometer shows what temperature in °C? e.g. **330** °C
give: **40.1** °C
